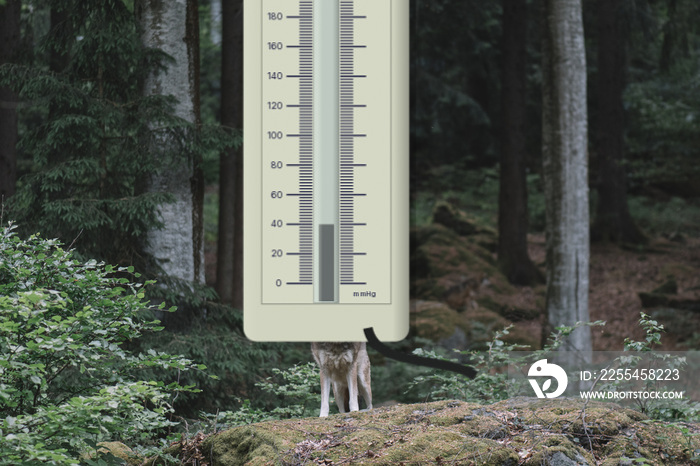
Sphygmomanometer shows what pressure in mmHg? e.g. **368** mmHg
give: **40** mmHg
